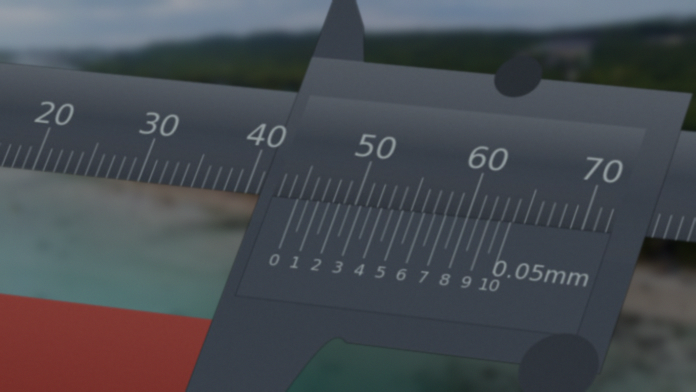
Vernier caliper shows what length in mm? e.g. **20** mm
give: **44.8** mm
